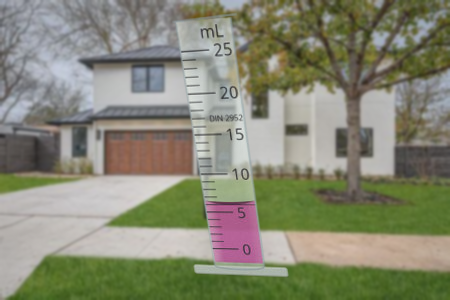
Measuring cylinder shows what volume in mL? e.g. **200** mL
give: **6** mL
